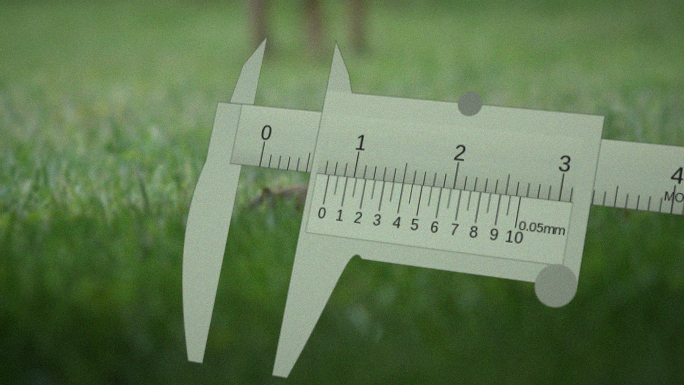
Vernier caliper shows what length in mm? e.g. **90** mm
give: **7.4** mm
